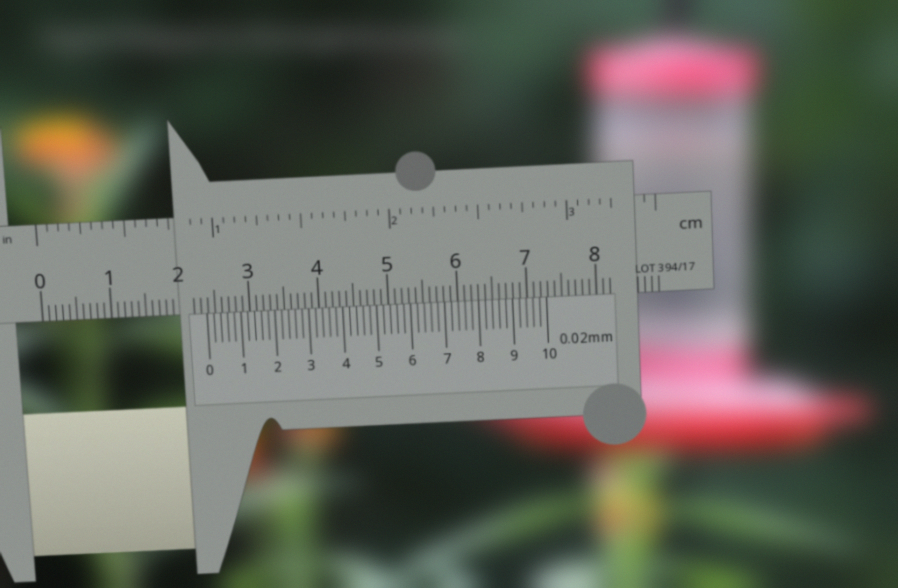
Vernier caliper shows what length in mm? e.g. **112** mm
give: **23.8** mm
